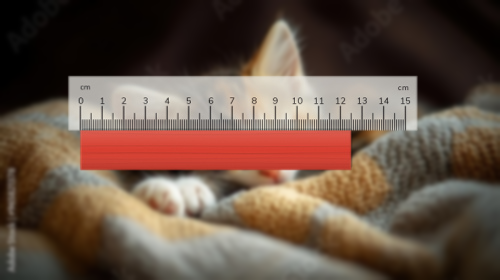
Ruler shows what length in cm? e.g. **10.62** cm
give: **12.5** cm
